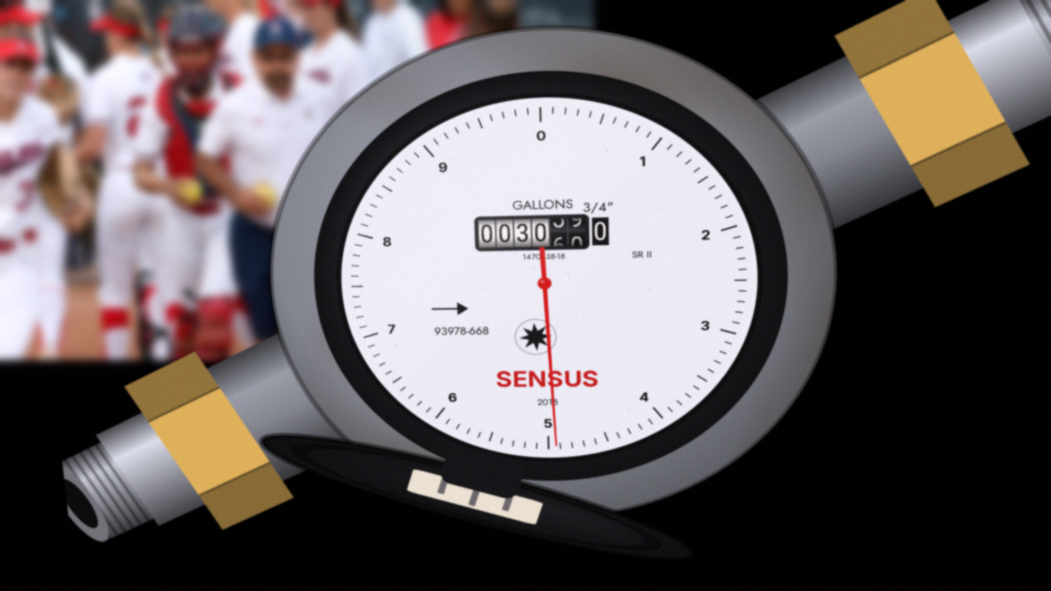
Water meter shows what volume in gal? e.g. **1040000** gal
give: **30594.9** gal
